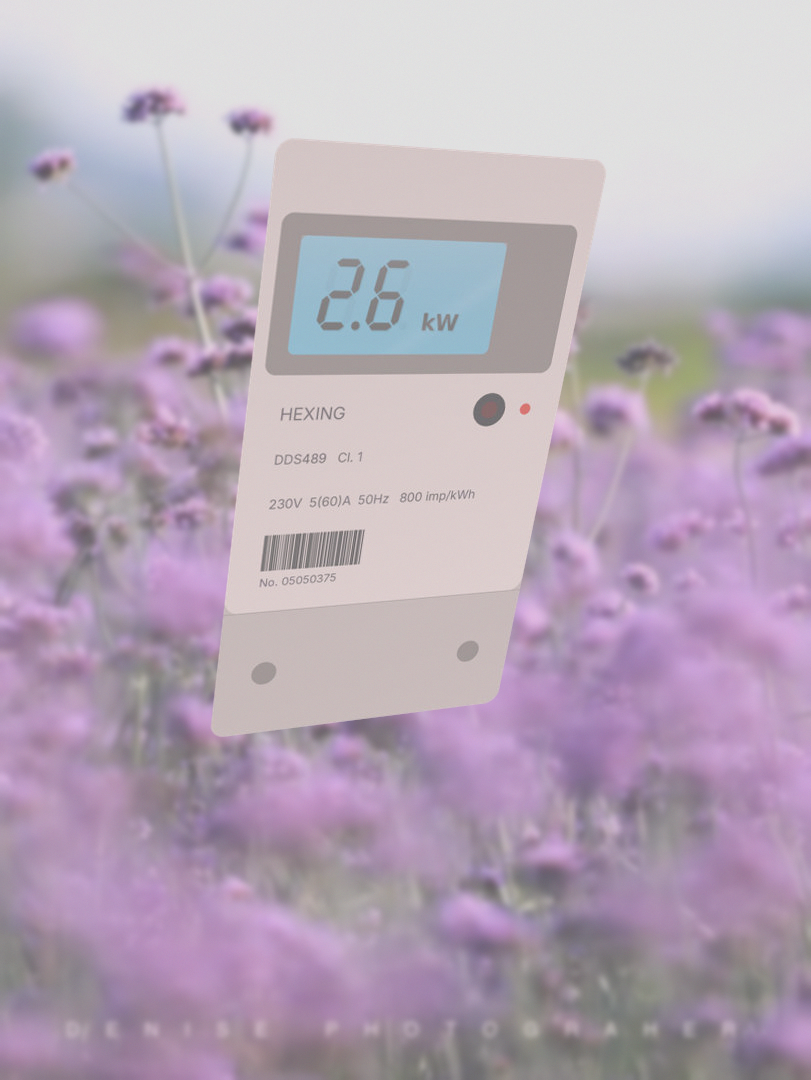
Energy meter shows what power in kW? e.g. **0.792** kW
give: **2.6** kW
